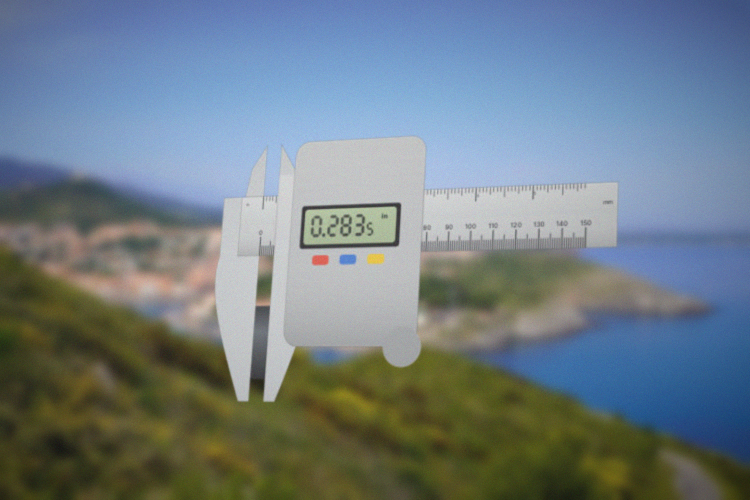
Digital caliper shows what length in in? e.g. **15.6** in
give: **0.2835** in
